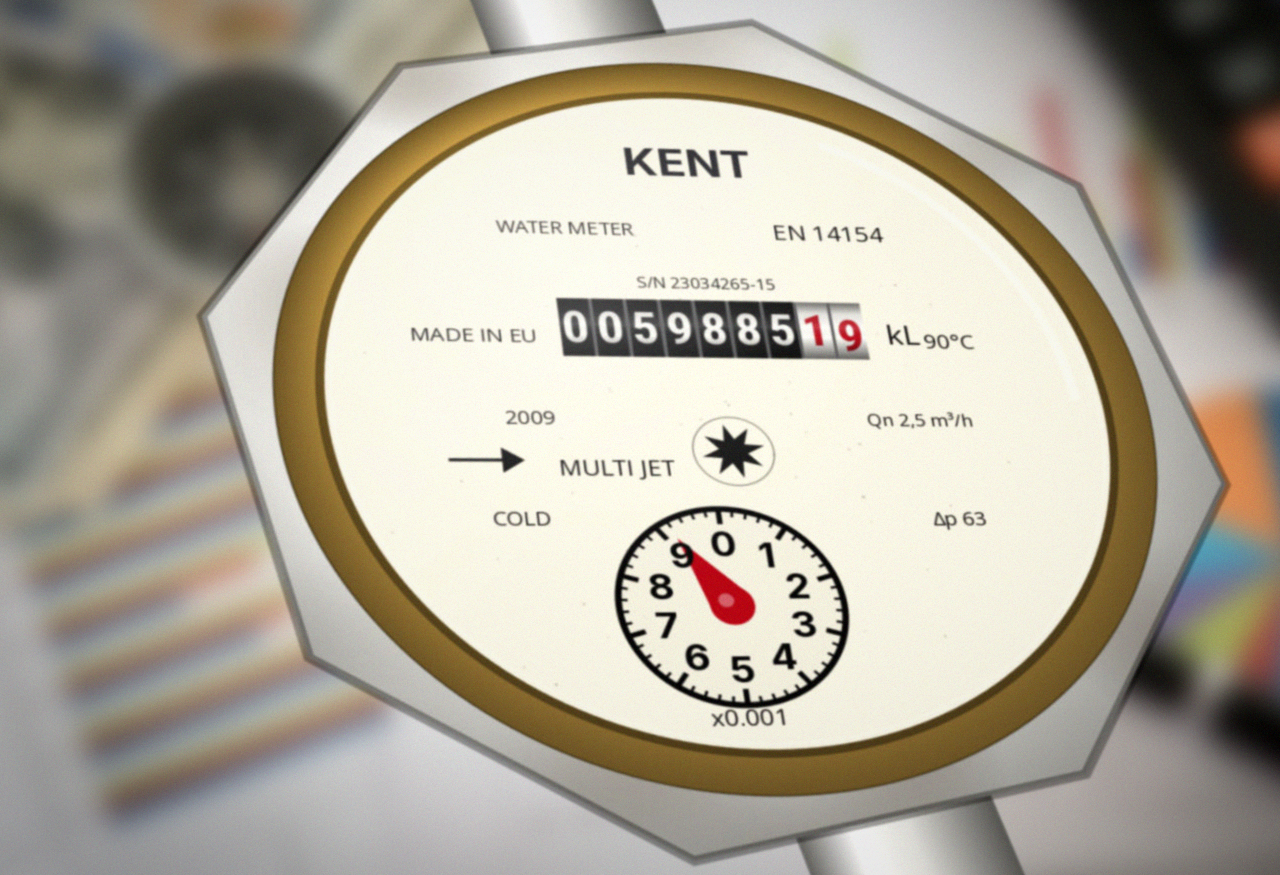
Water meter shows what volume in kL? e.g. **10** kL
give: **59885.189** kL
